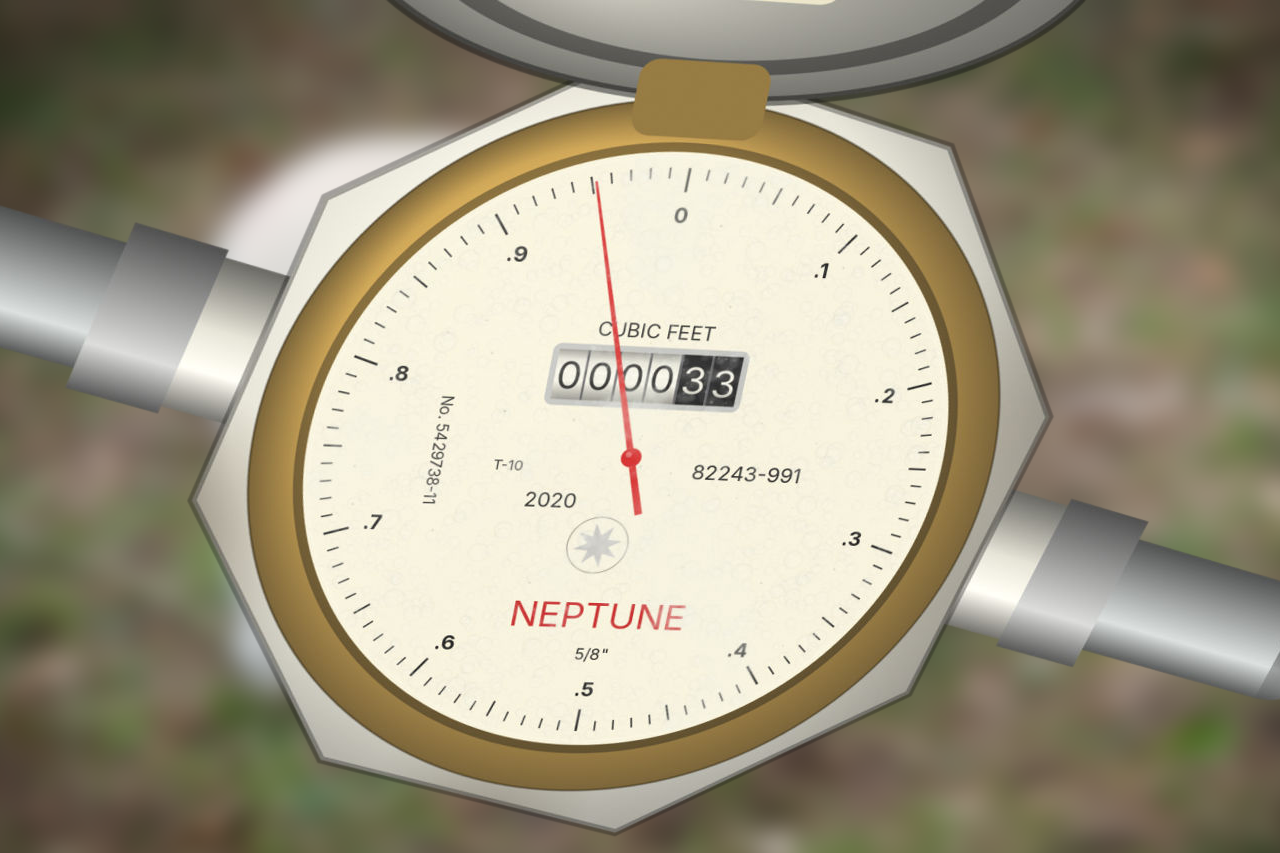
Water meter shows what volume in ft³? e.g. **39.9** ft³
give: **32.95** ft³
